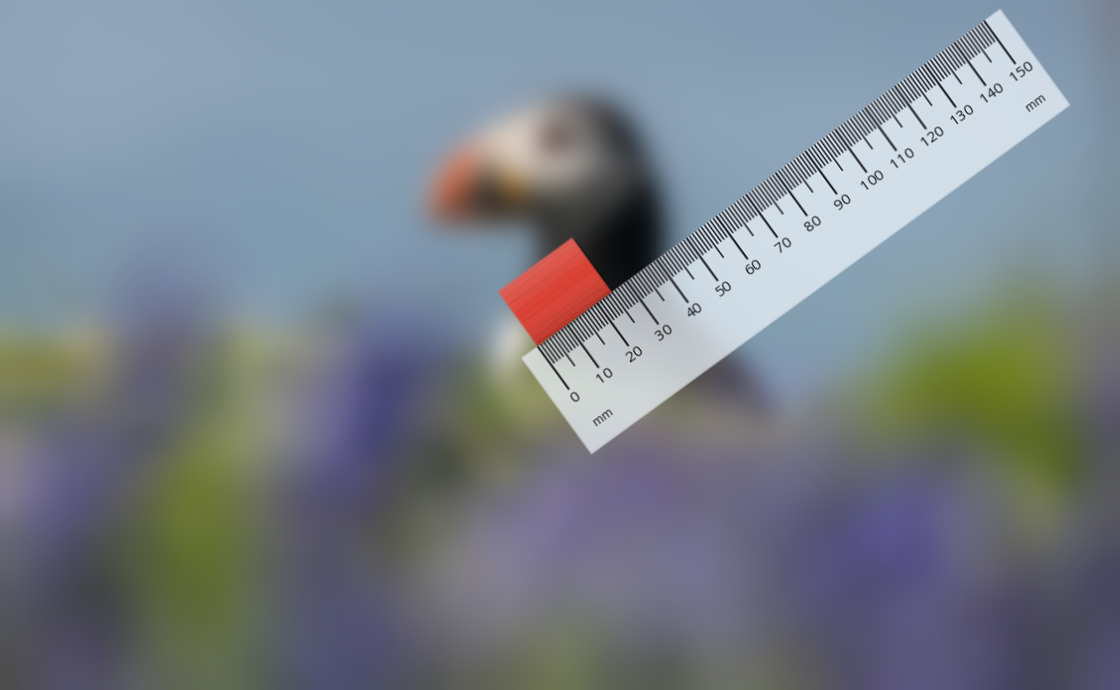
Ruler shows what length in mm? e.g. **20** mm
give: **25** mm
